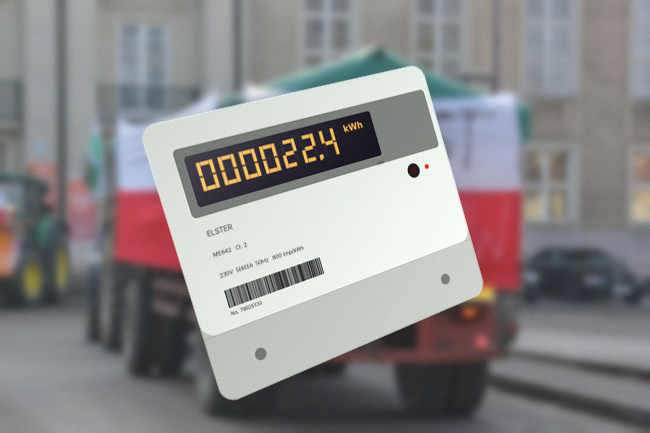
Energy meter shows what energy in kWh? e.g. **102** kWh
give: **22.4** kWh
